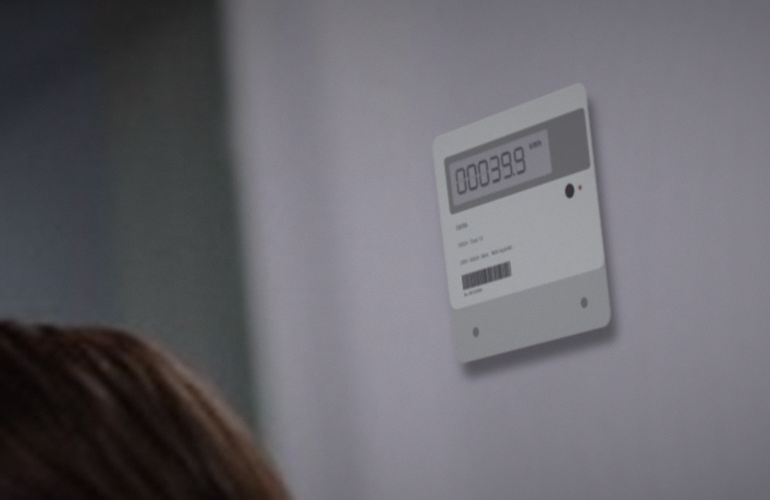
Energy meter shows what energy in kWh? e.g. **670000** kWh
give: **39.9** kWh
